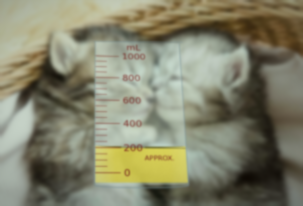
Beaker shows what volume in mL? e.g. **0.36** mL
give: **200** mL
